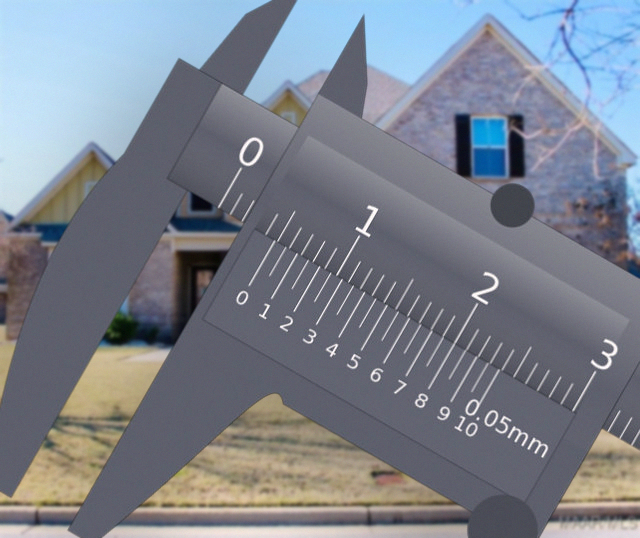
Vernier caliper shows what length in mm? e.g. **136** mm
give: **4.8** mm
